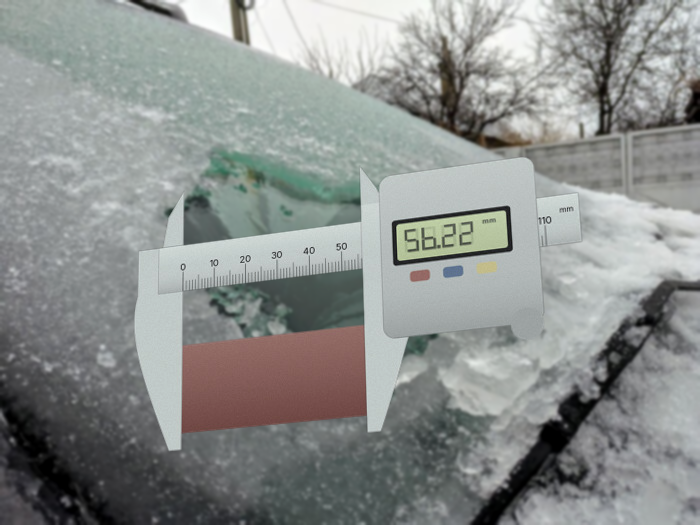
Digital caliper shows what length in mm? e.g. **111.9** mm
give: **56.22** mm
